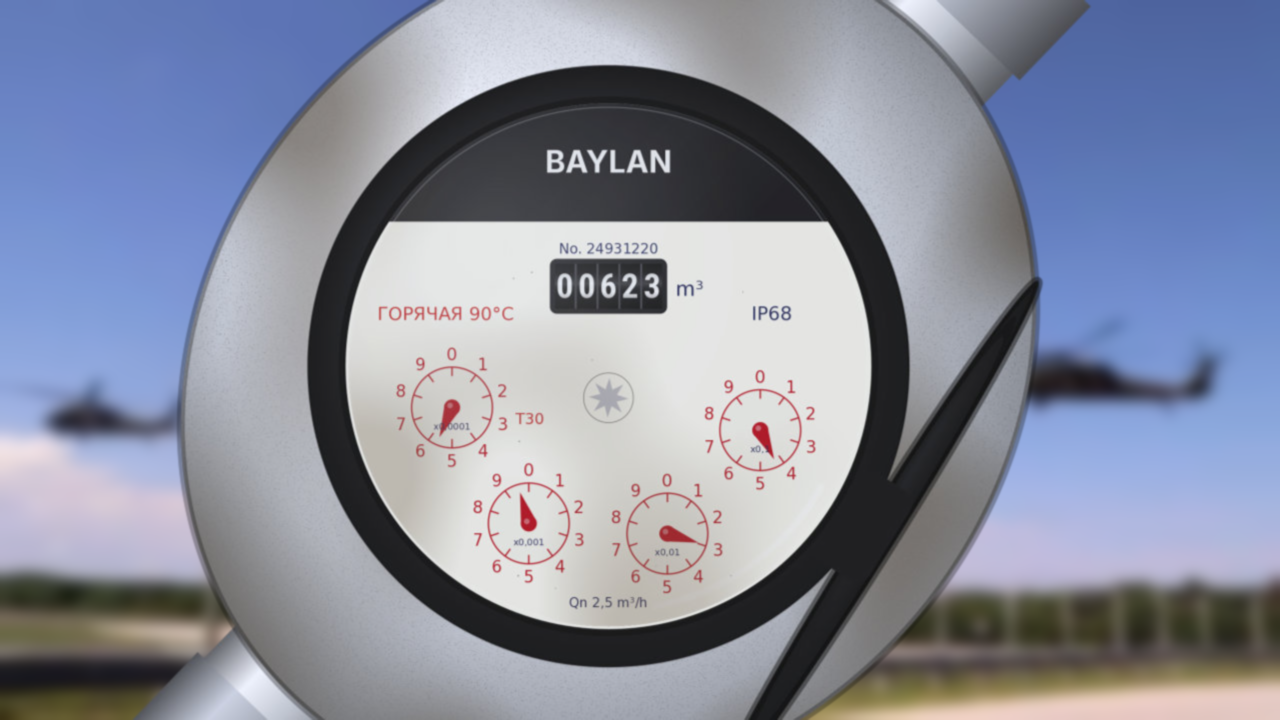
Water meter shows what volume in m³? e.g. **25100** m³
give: **623.4295** m³
